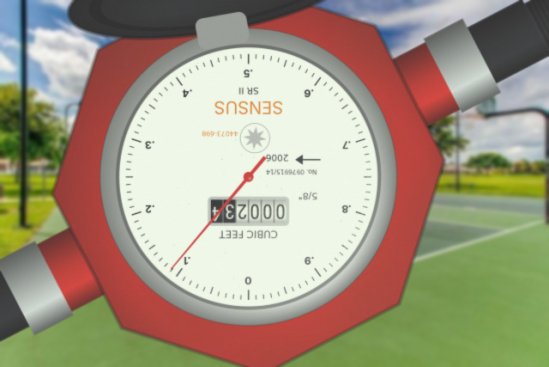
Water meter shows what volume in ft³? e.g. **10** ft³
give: **234.11** ft³
